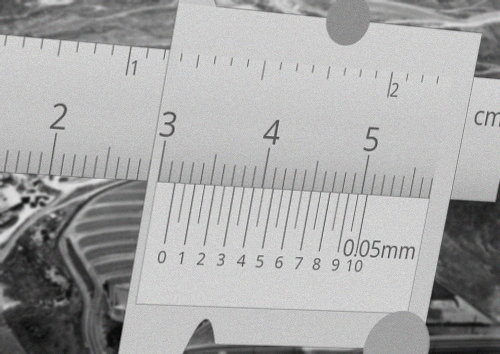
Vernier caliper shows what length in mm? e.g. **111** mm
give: **31.6** mm
